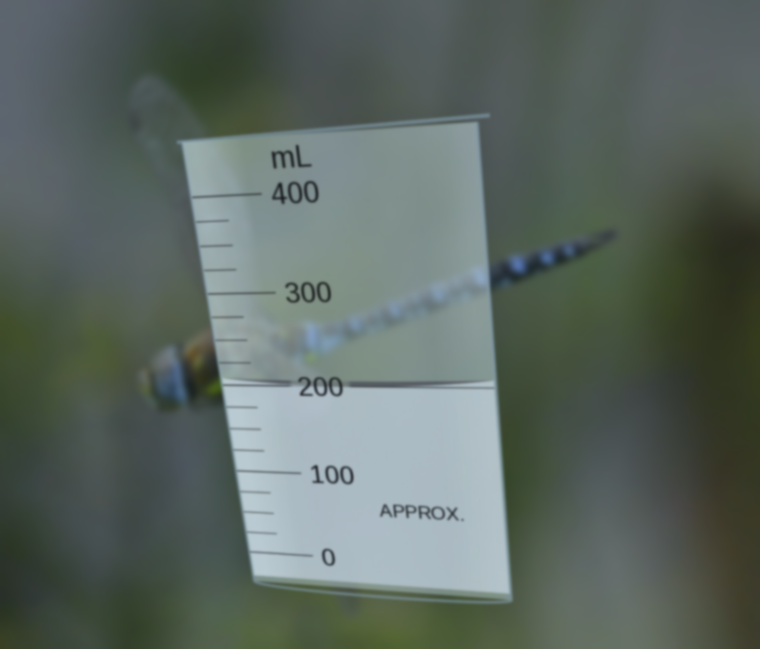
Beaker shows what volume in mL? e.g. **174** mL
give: **200** mL
